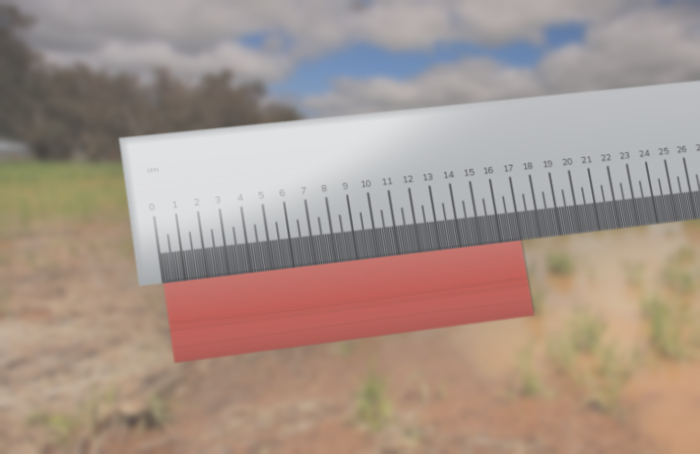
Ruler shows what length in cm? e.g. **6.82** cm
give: **17** cm
